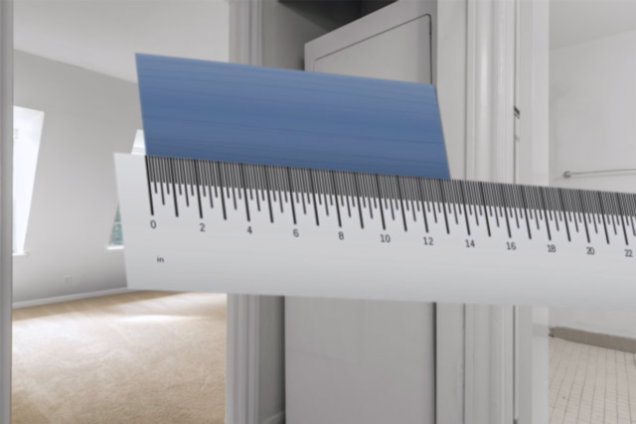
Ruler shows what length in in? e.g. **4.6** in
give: **13.5** in
